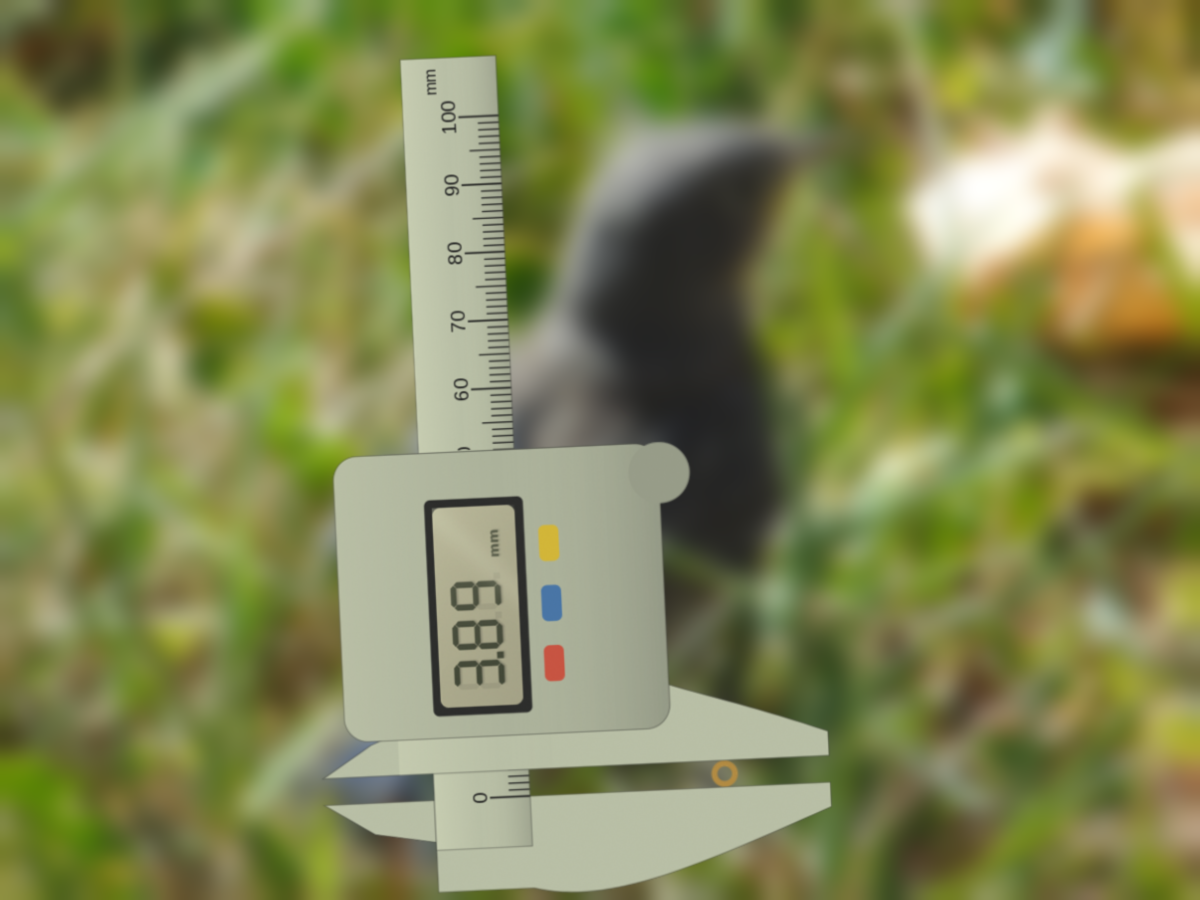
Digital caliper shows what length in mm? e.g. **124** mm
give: **3.89** mm
